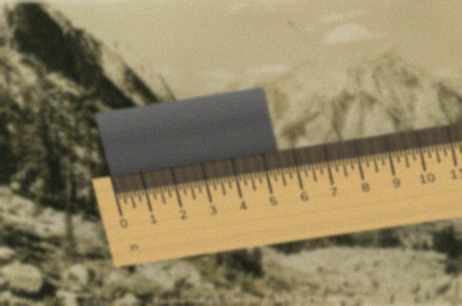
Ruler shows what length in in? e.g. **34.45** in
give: **5.5** in
